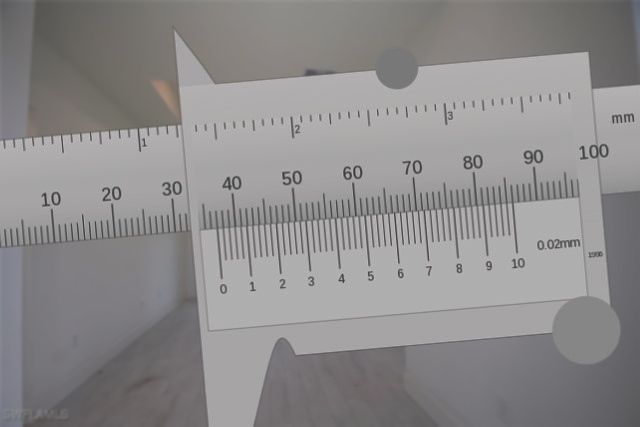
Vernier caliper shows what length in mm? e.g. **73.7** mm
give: **37.0** mm
